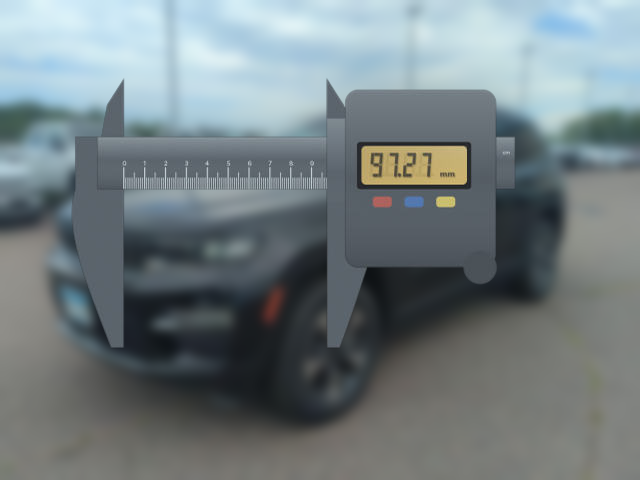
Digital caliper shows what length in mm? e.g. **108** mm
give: **97.27** mm
